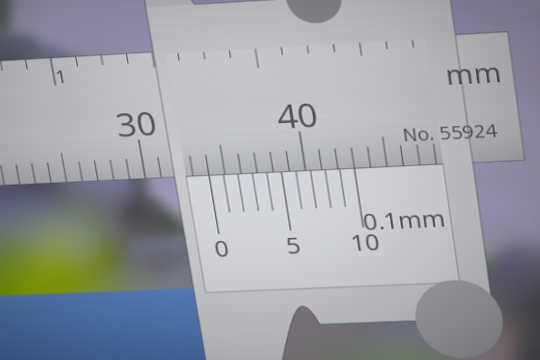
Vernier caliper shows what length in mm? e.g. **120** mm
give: **34.0** mm
